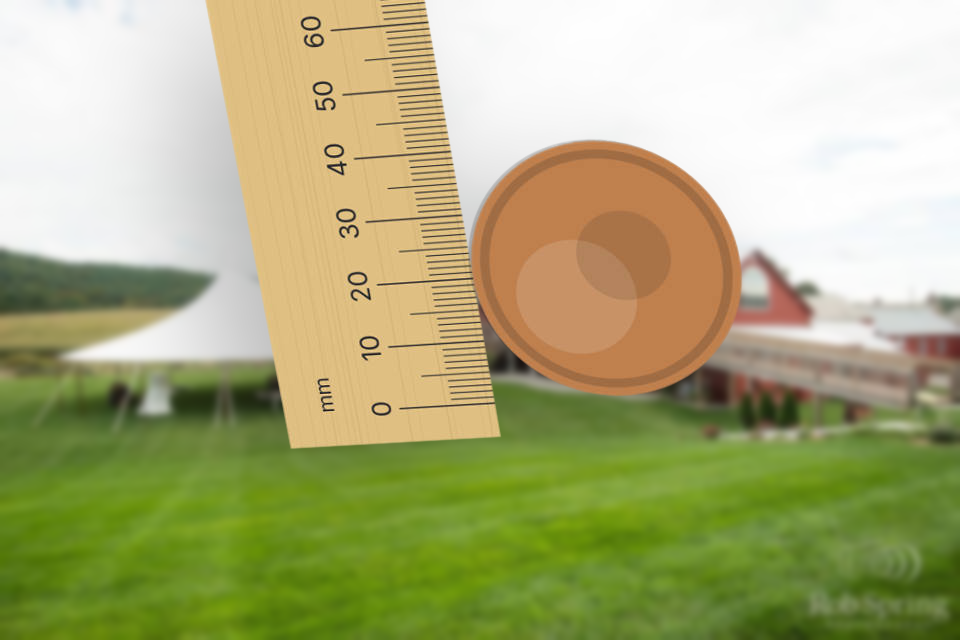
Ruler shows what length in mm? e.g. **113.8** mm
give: **40** mm
